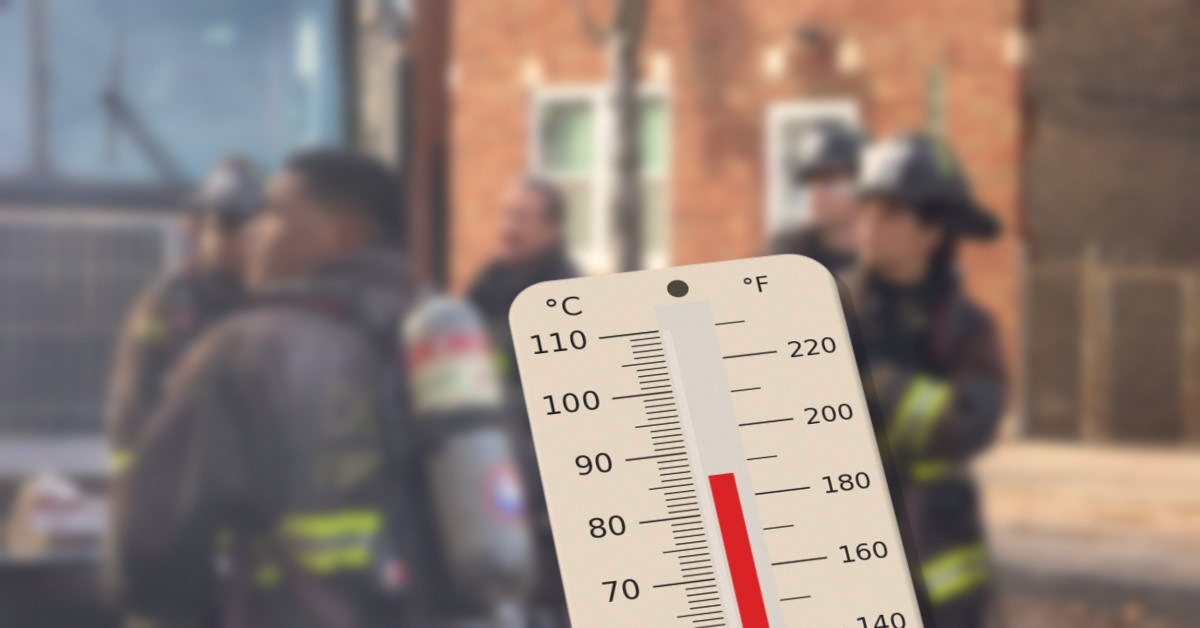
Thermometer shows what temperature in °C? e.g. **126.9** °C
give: **86** °C
